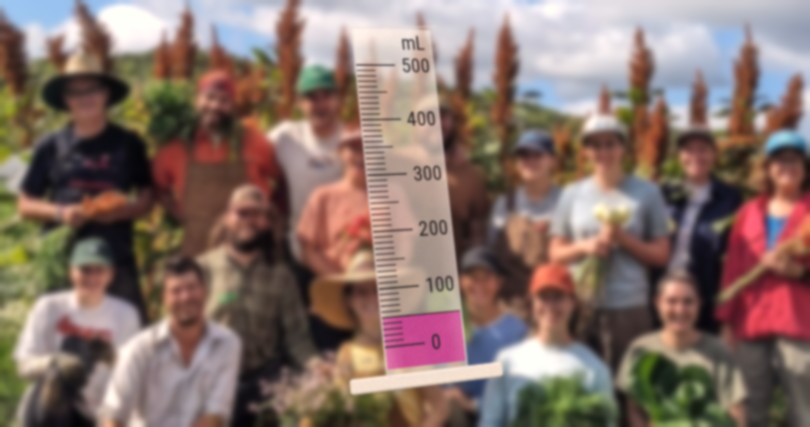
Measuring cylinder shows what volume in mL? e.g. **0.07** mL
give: **50** mL
